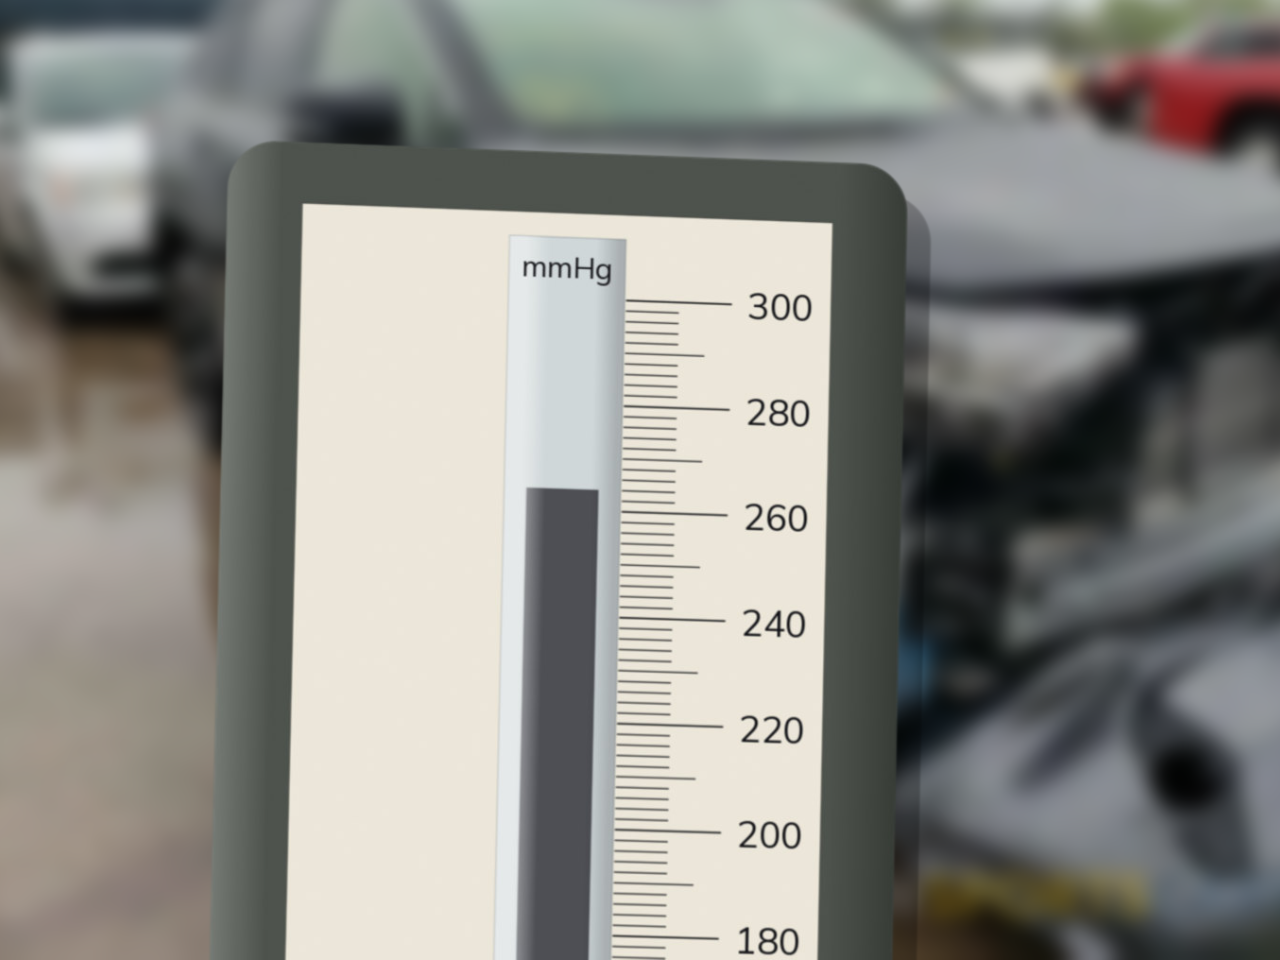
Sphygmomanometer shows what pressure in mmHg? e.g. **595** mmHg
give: **264** mmHg
